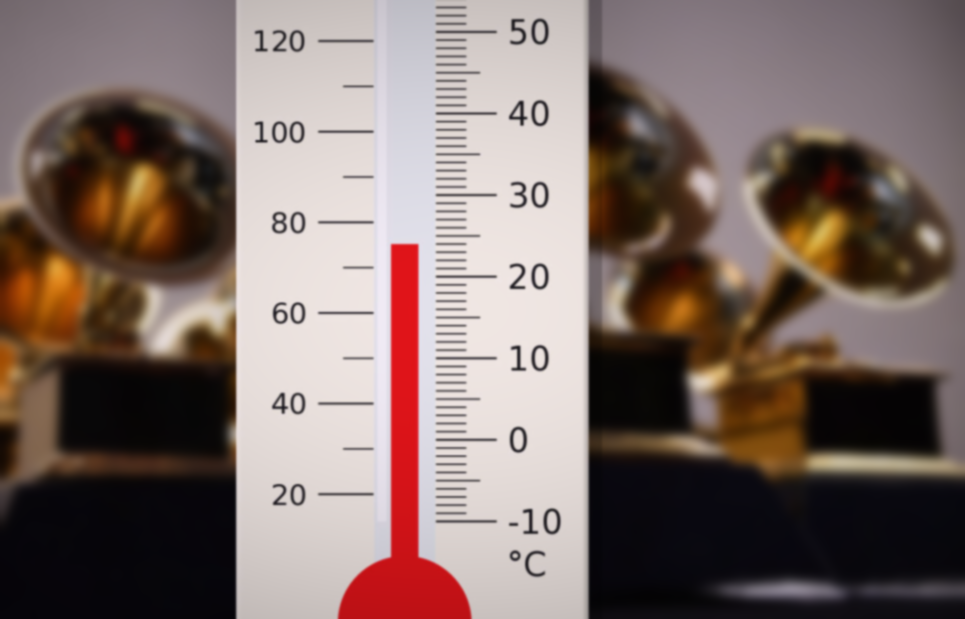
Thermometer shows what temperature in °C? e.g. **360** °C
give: **24** °C
